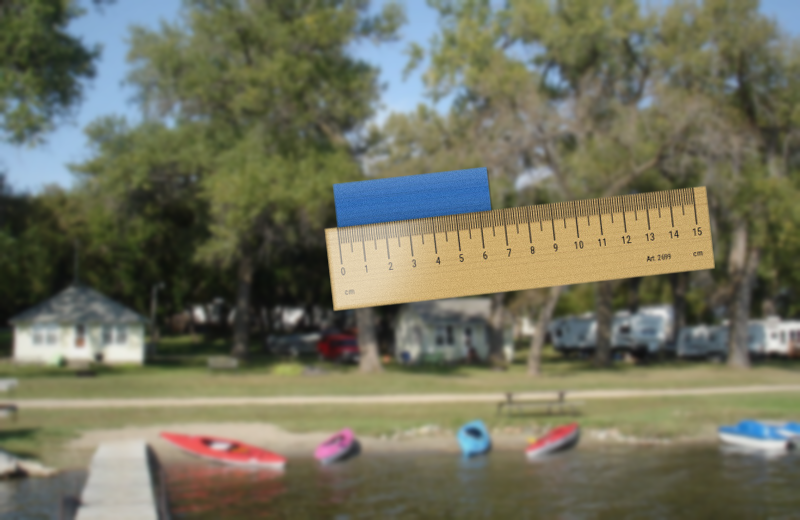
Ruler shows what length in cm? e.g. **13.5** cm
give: **6.5** cm
